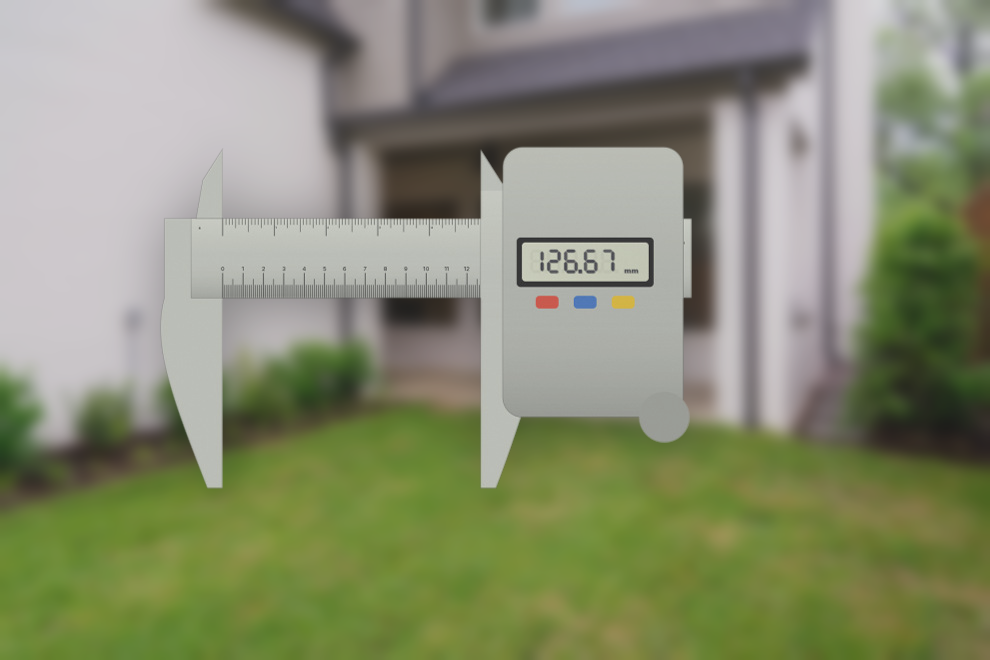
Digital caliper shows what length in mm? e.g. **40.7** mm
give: **126.67** mm
